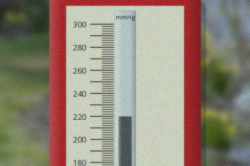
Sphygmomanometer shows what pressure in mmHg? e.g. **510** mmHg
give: **220** mmHg
